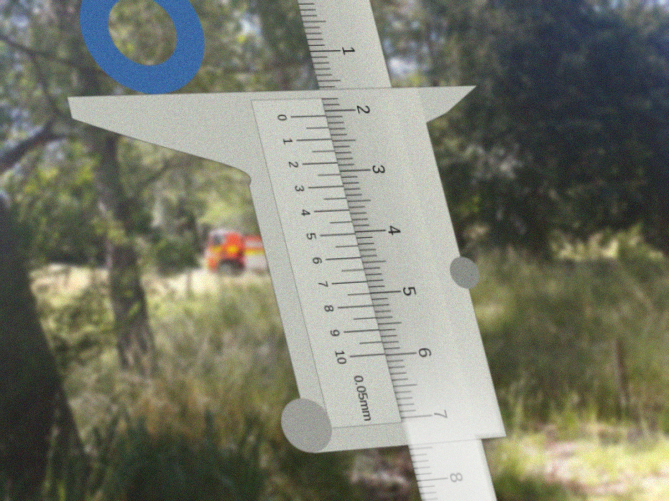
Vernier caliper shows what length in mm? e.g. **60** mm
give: **20.8** mm
